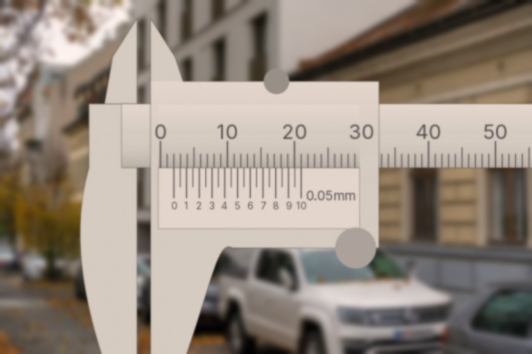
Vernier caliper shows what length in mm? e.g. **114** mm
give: **2.0** mm
